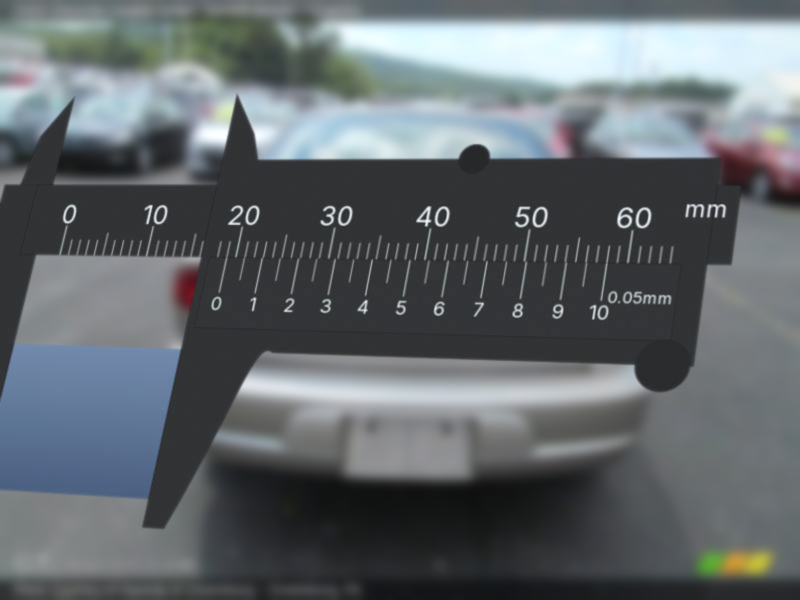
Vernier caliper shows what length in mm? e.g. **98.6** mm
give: **19.0** mm
